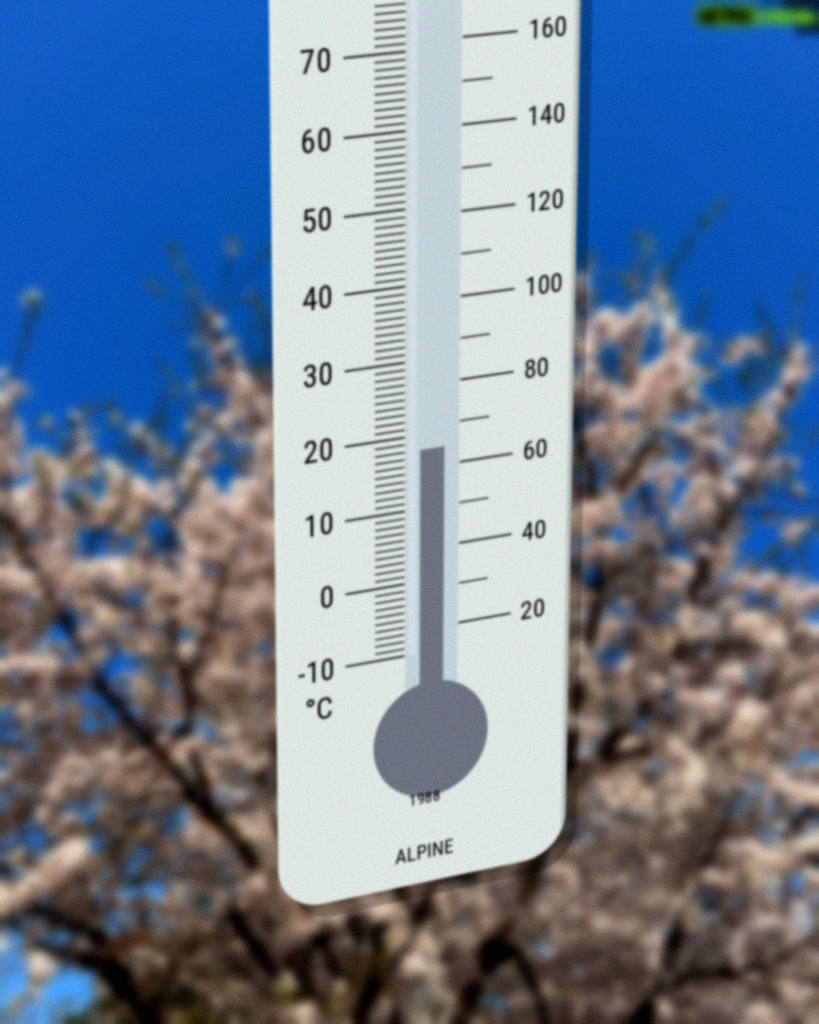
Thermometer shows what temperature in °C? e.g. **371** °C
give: **18** °C
